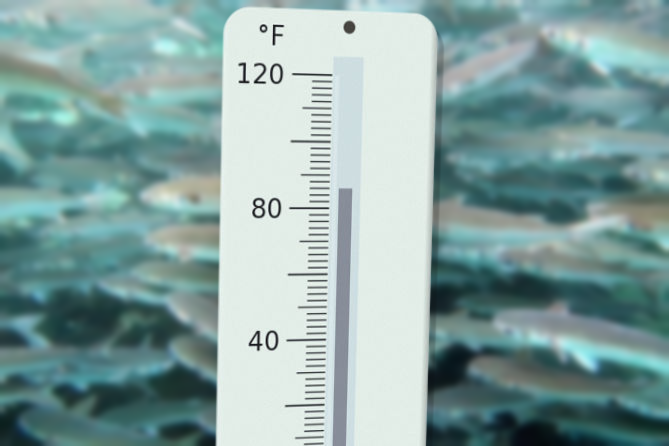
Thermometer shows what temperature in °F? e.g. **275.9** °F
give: **86** °F
